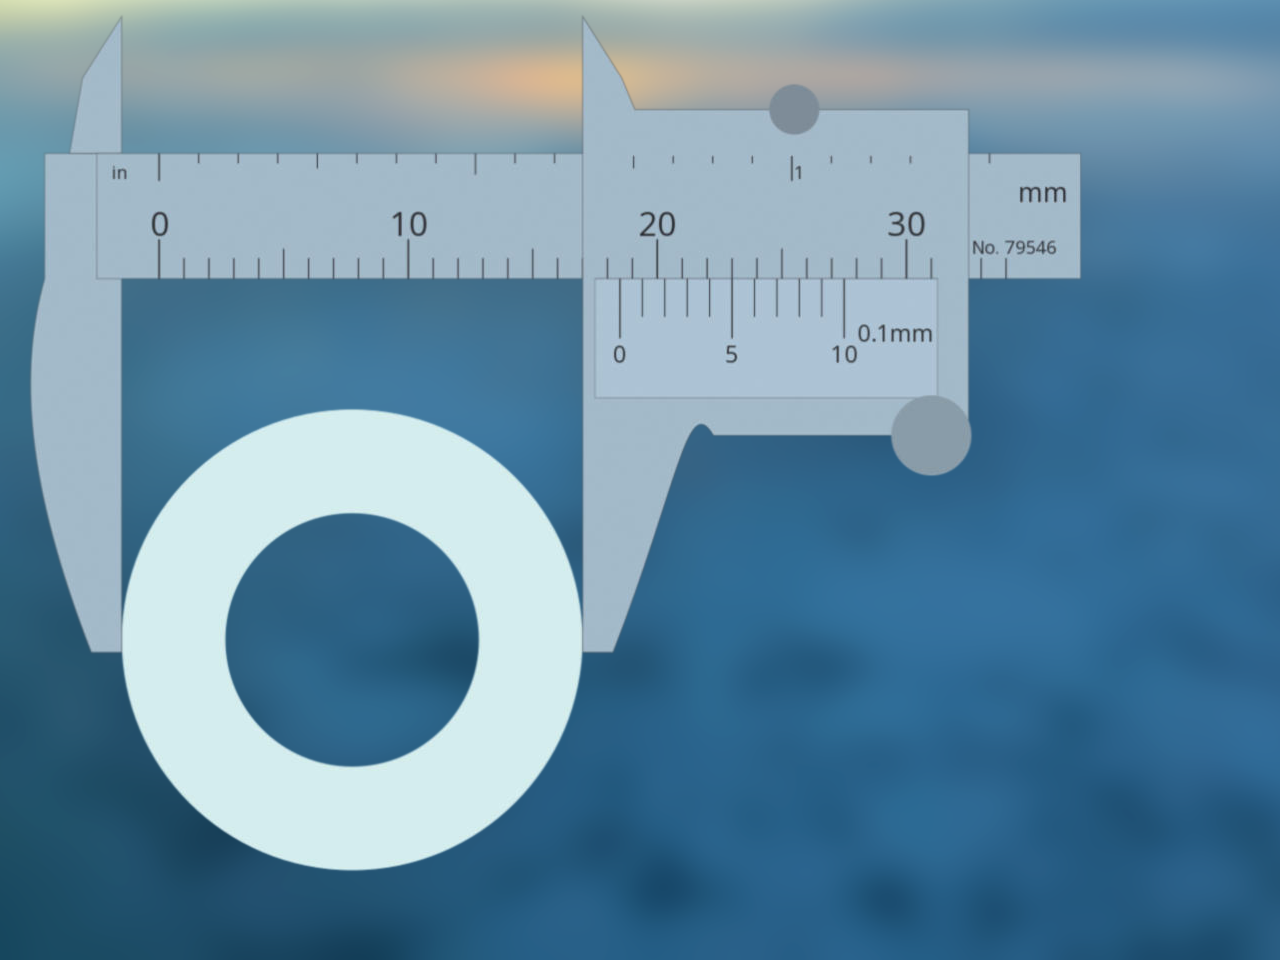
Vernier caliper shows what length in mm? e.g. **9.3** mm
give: **18.5** mm
